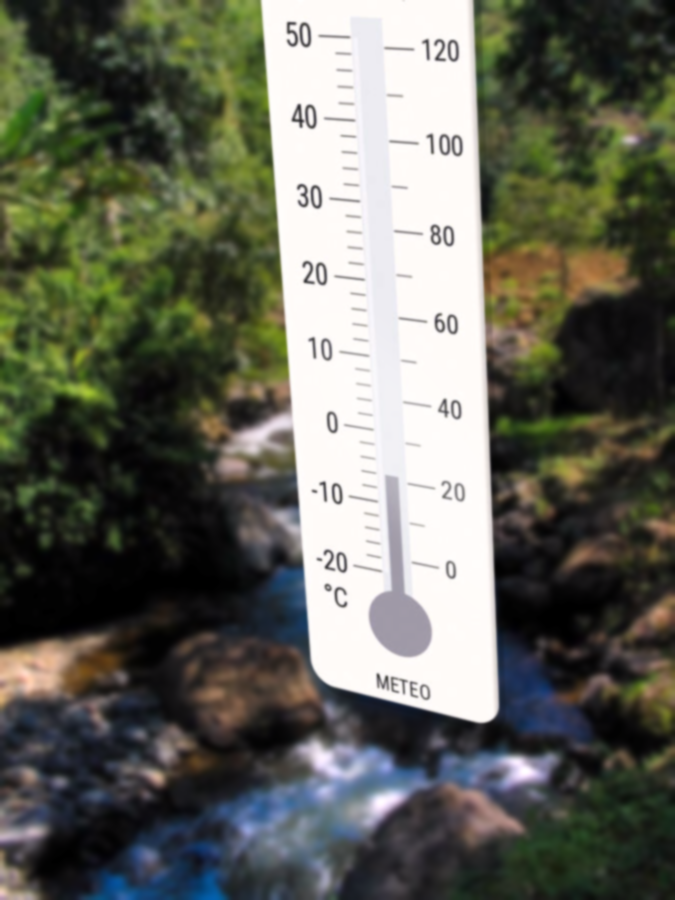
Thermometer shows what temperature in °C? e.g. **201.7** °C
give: **-6** °C
